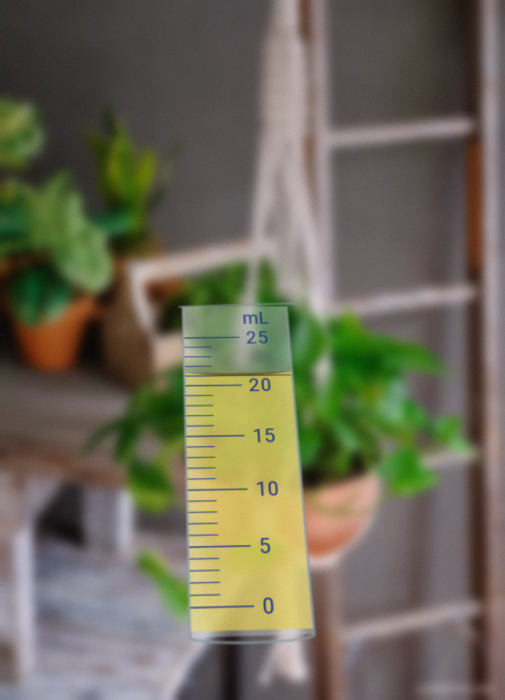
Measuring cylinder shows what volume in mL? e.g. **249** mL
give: **21** mL
